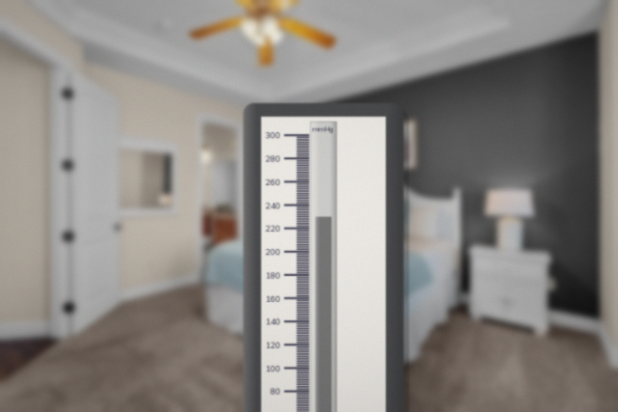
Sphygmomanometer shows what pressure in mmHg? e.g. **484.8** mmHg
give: **230** mmHg
